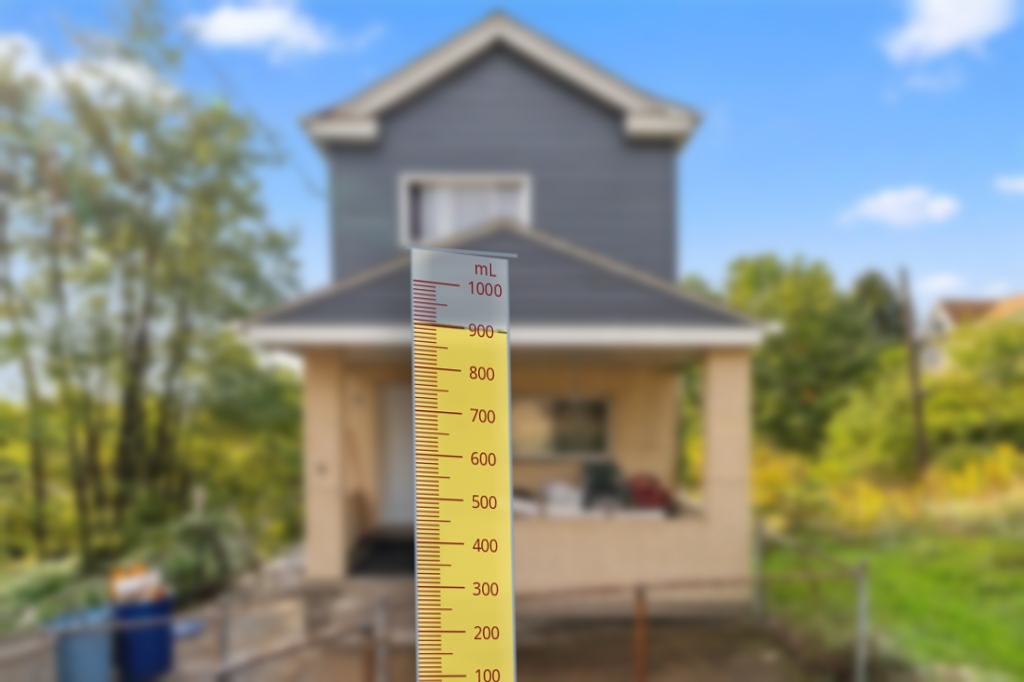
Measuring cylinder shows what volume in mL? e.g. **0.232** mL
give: **900** mL
